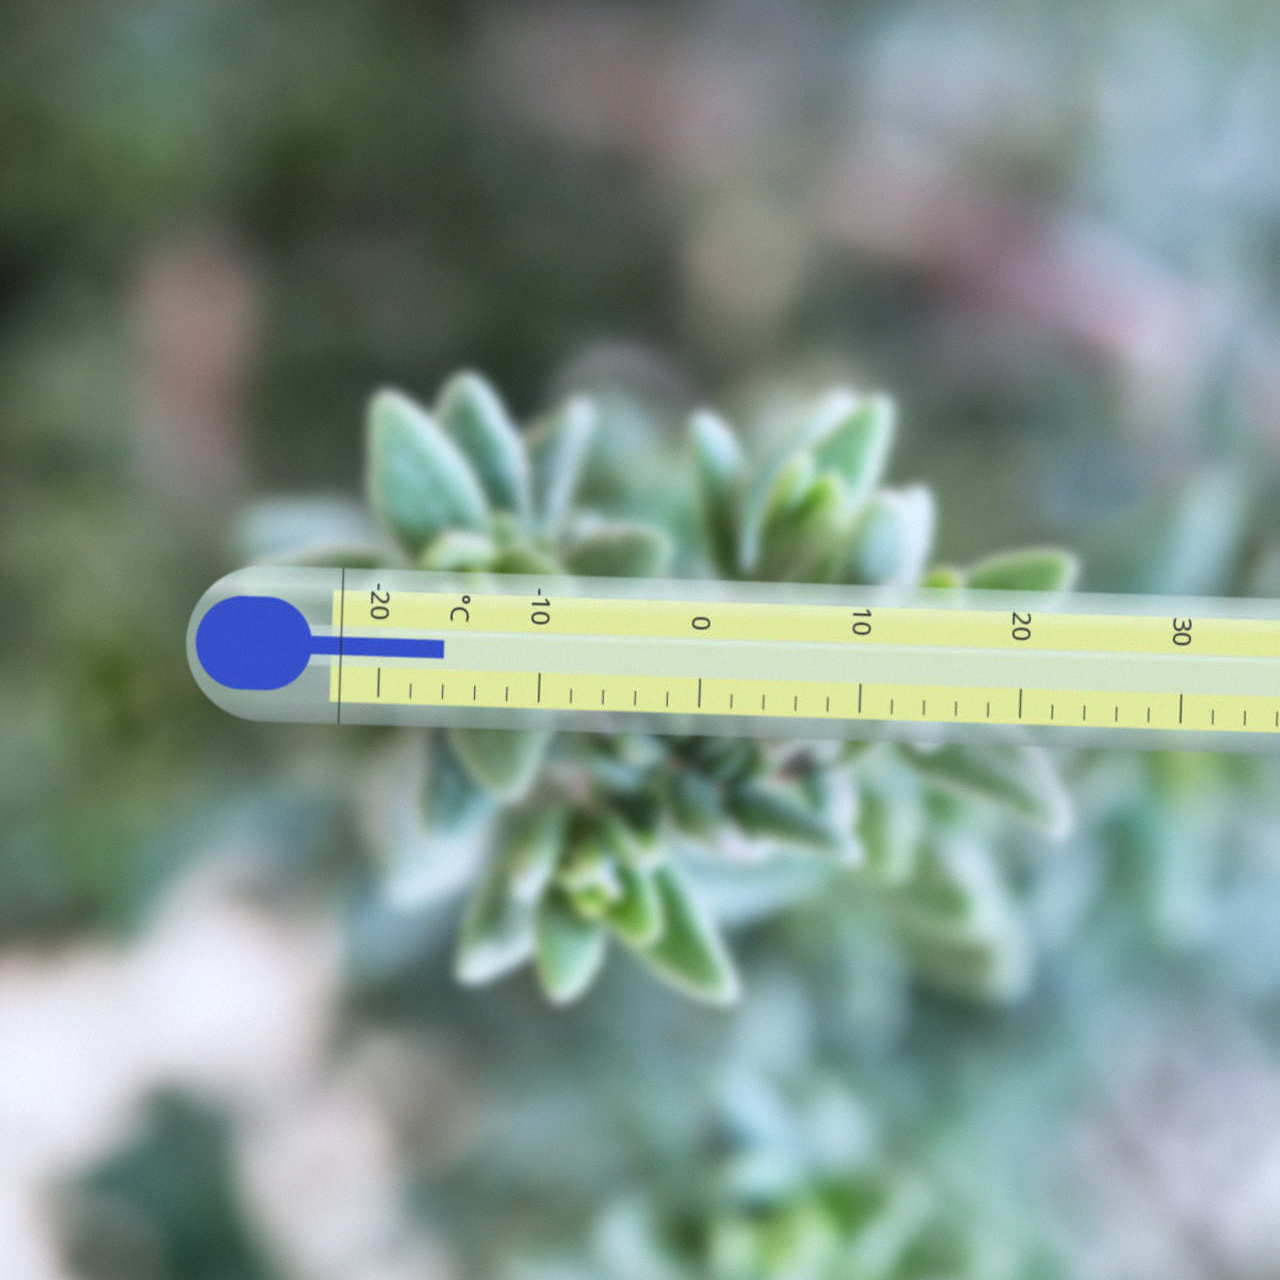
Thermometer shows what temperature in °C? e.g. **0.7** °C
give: **-16** °C
